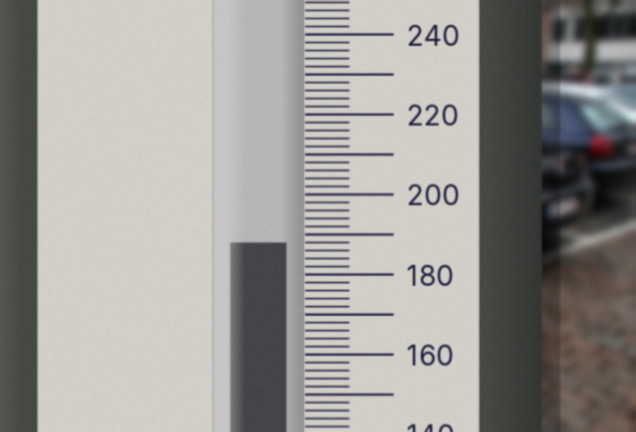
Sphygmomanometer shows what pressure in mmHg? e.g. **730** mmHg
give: **188** mmHg
